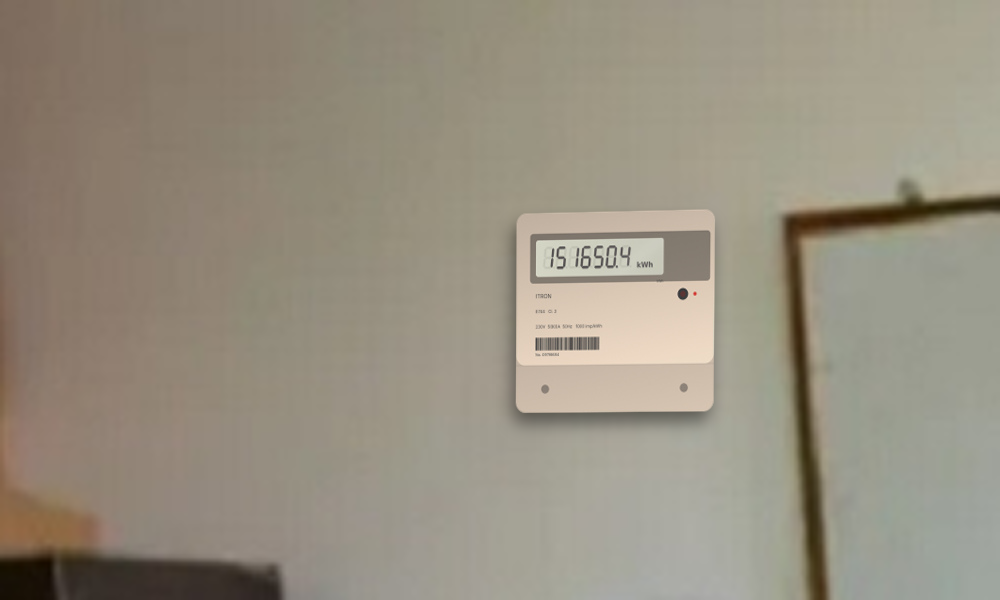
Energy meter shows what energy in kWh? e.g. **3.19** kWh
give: **151650.4** kWh
